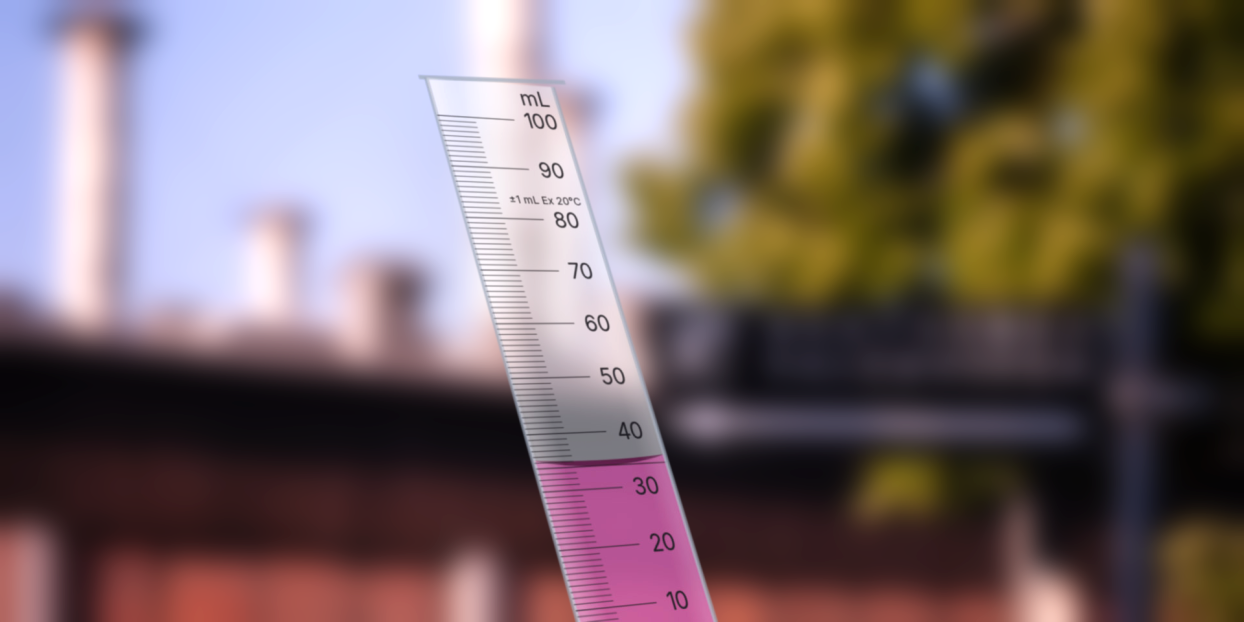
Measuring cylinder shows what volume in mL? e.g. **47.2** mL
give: **34** mL
